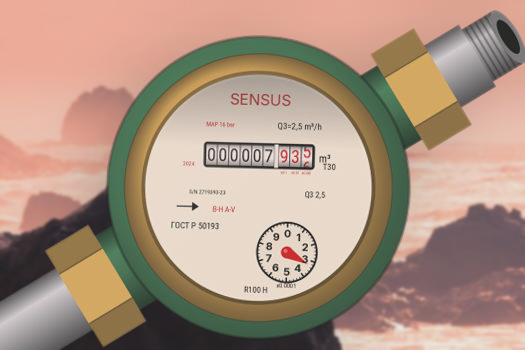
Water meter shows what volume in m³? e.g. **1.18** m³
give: **7.9353** m³
